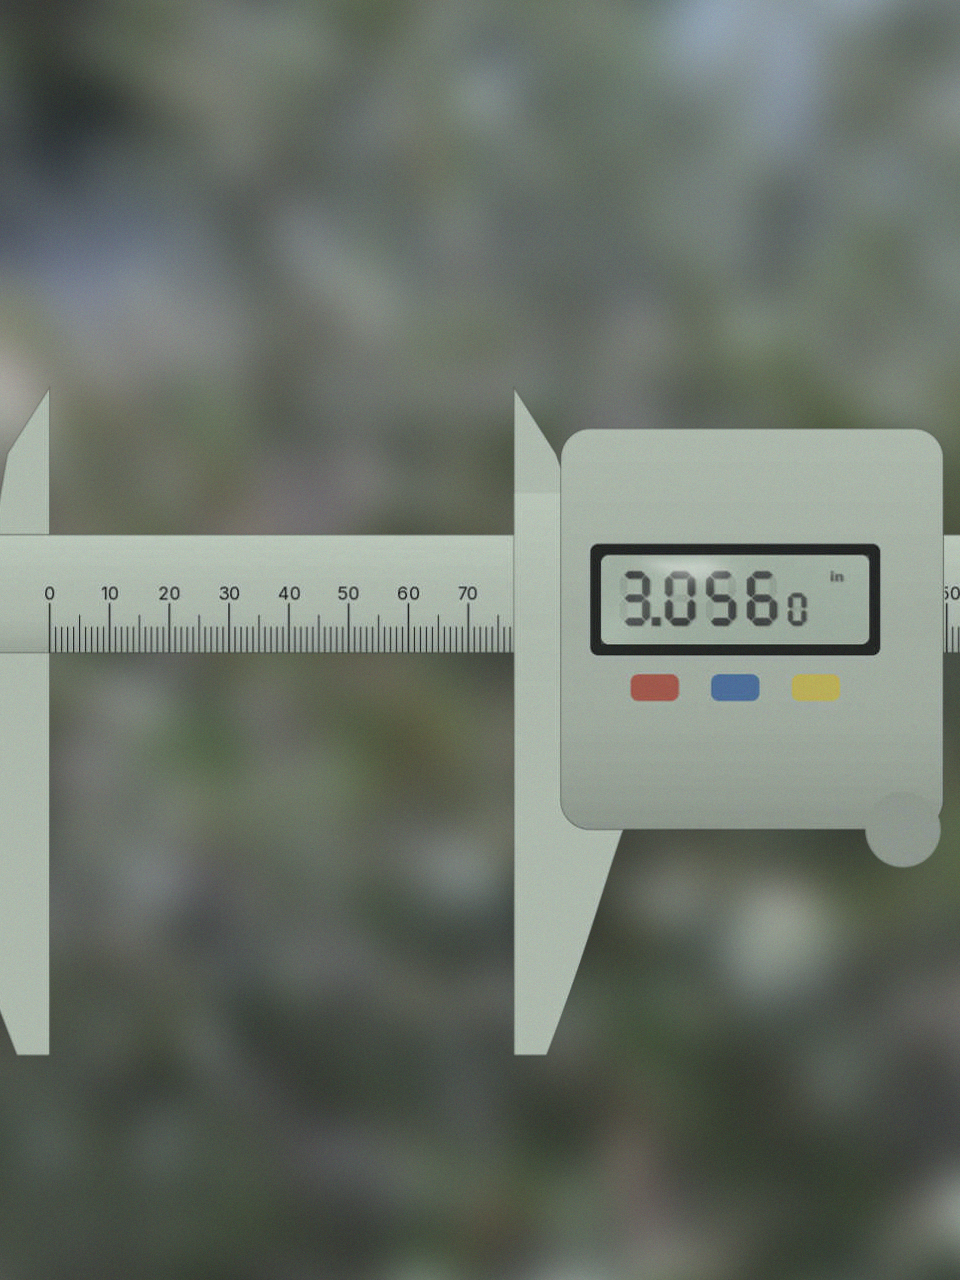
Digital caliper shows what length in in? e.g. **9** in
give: **3.0560** in
